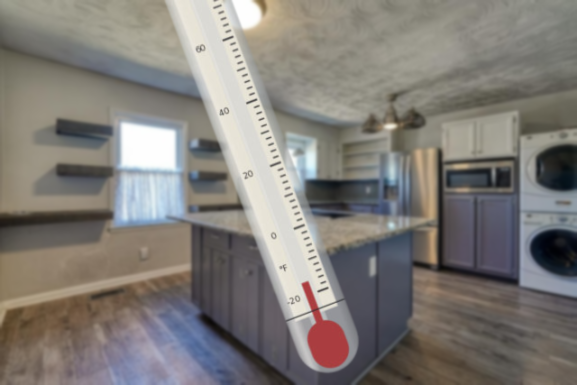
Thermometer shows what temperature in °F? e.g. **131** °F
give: **-16** °F
